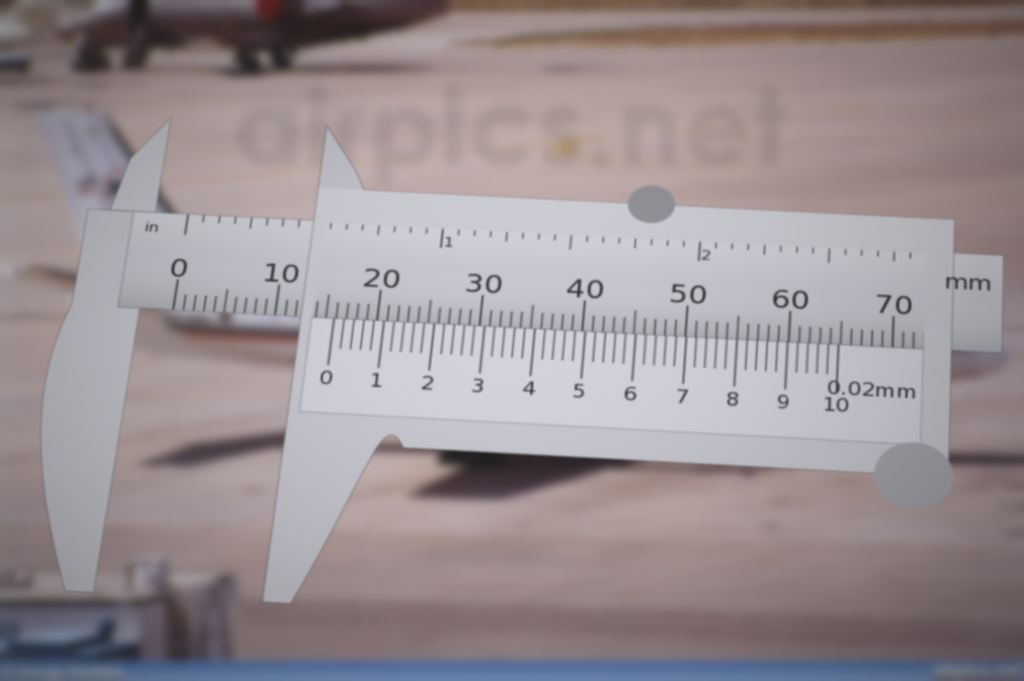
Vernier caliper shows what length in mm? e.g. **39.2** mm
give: **15.8** mm
